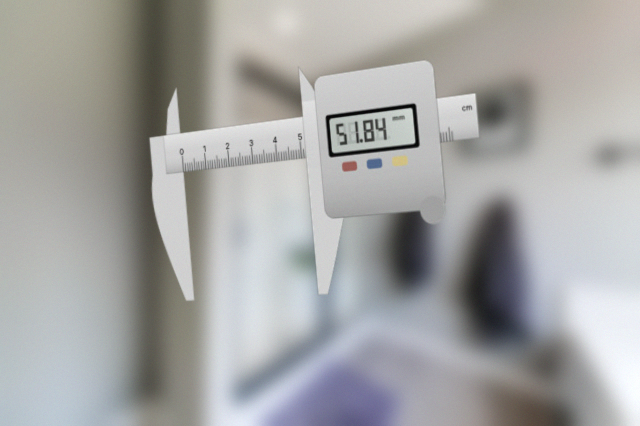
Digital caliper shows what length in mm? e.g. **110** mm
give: **51.84** mm
